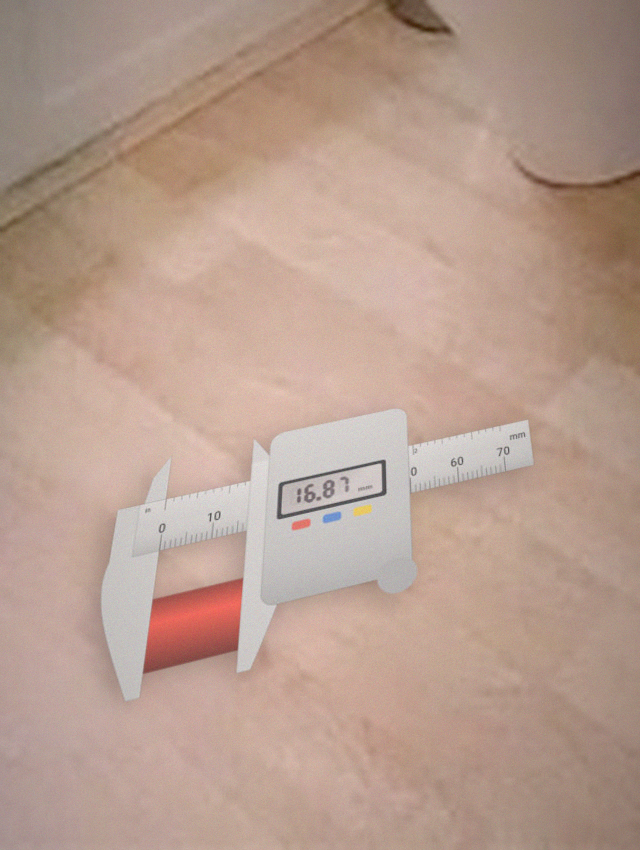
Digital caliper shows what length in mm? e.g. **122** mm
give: **16.87** mm
